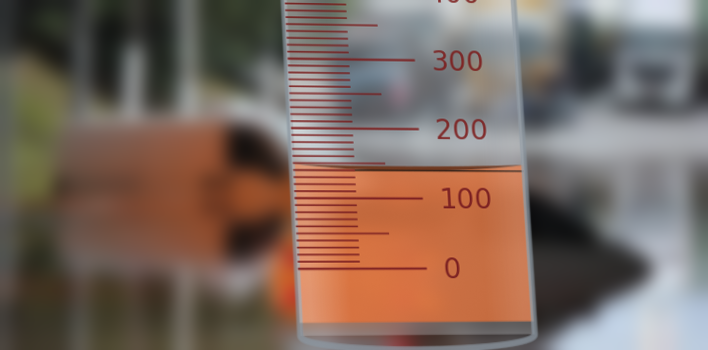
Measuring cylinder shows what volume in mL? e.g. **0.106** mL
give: **140** mL
